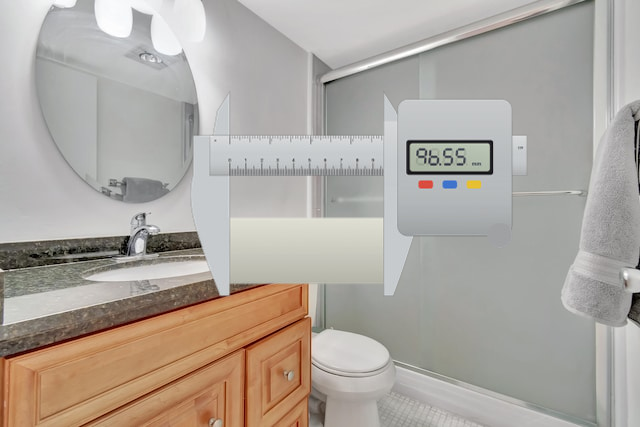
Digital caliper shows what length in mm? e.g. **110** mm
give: **96.55** mm
